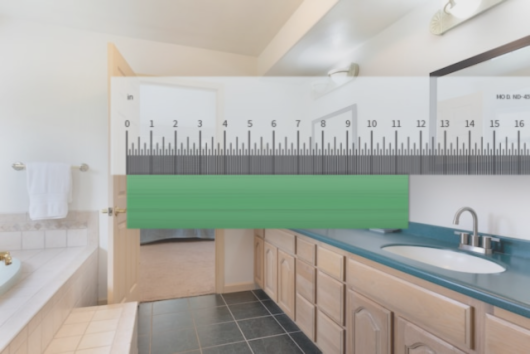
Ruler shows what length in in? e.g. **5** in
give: **11.5** in
